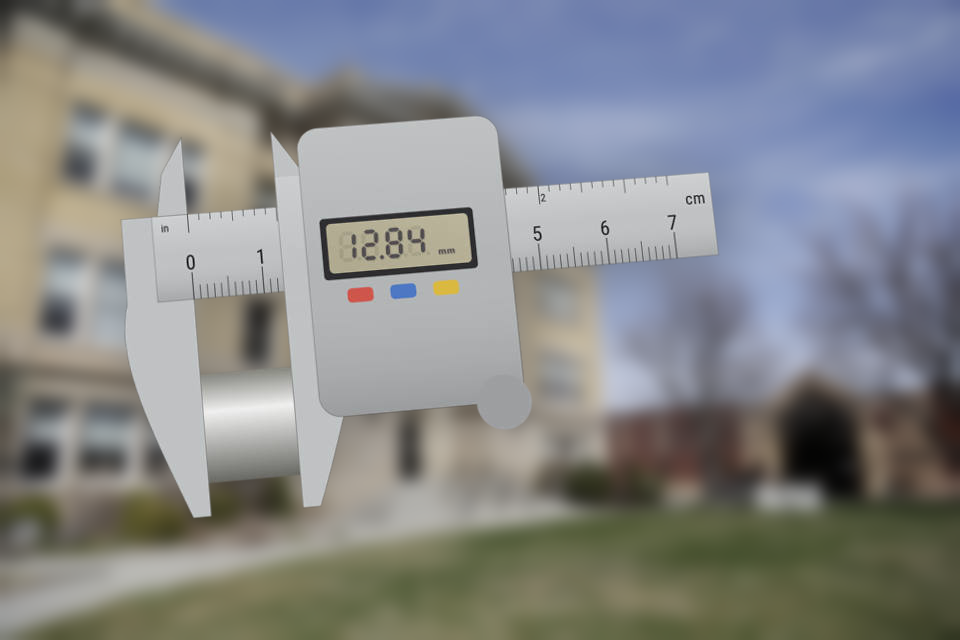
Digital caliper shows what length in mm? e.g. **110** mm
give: **12.84** mm
